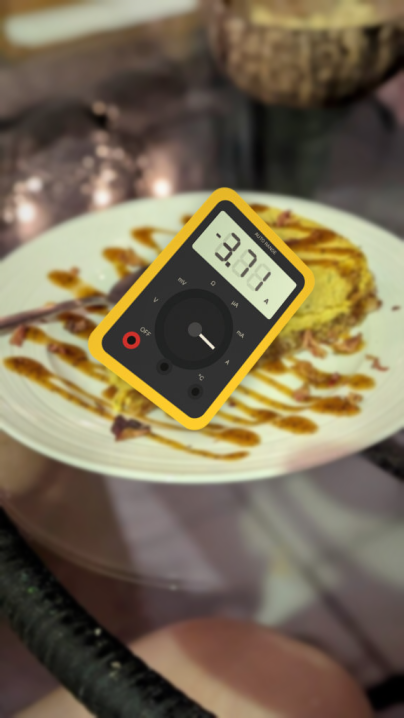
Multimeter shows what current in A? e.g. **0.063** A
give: **-3.71** A
